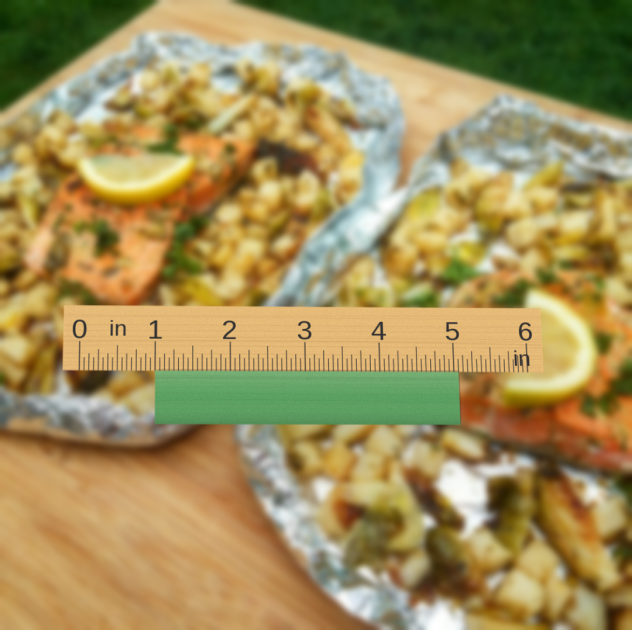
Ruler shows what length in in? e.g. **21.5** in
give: **4.0625** in
